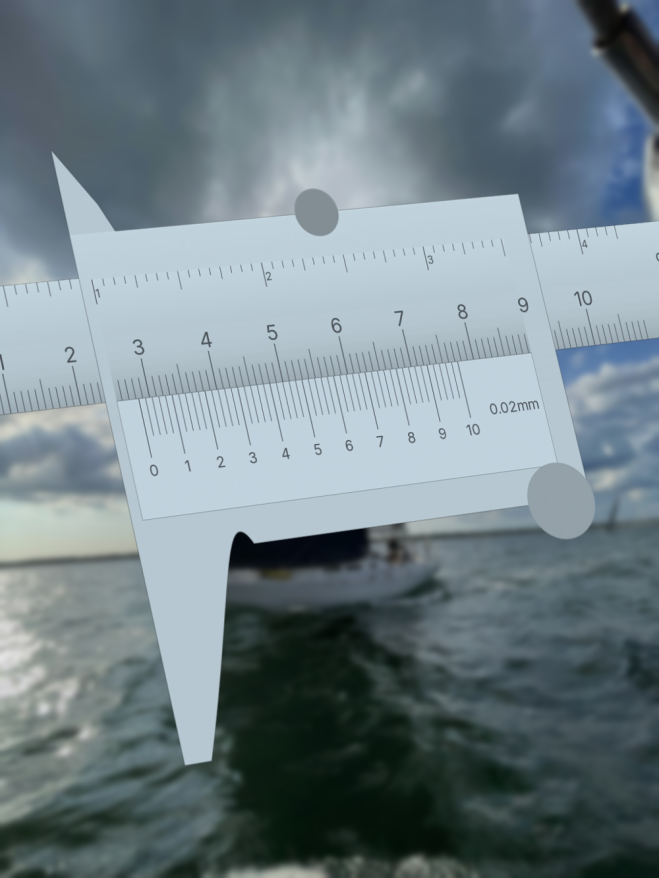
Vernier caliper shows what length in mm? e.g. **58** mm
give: **28.4** mm
